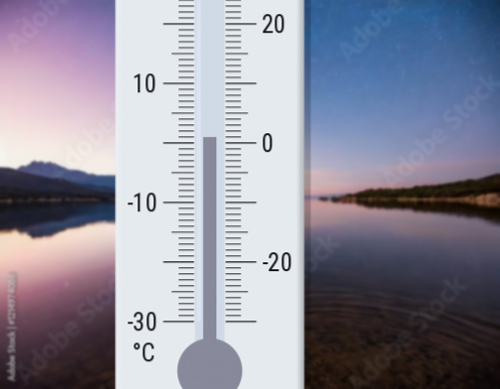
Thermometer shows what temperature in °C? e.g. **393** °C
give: **1** °C
